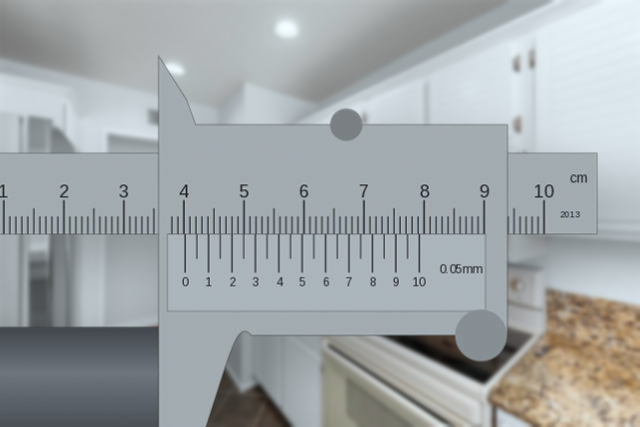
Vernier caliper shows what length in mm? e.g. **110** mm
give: **40.2** mm
